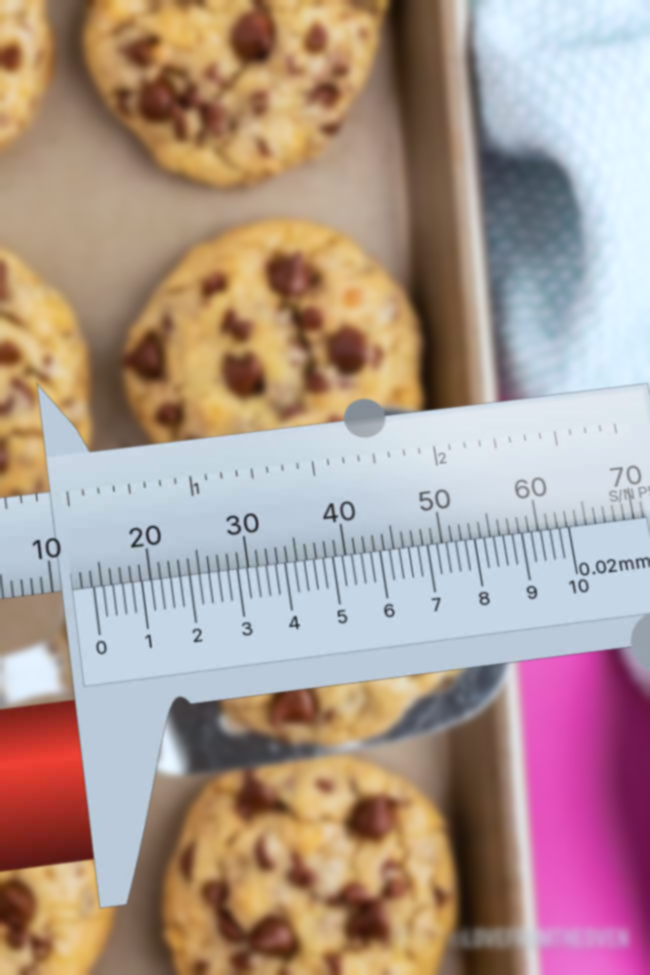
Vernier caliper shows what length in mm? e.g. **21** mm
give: **14.2** mm
